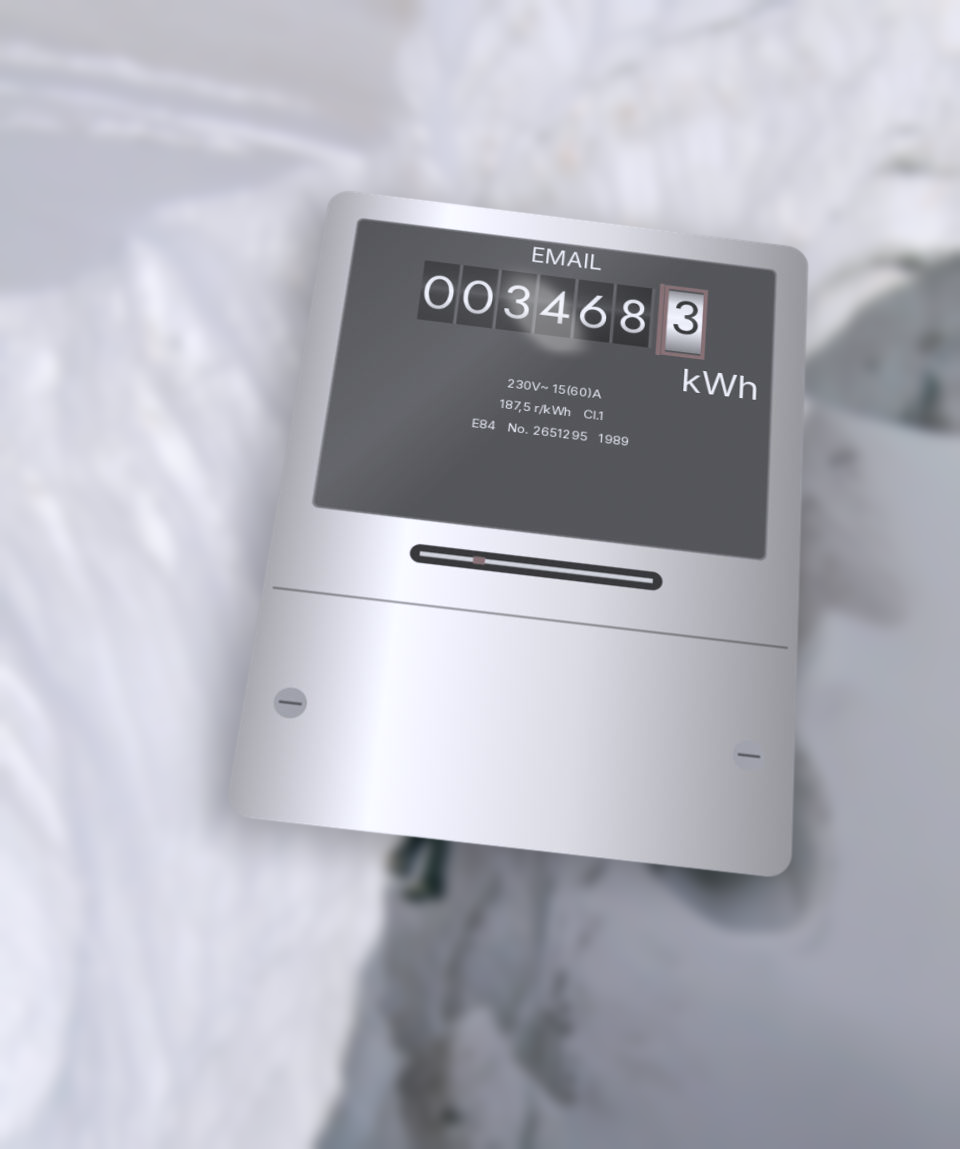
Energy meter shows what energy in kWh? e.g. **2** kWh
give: **3468.3** kWh
